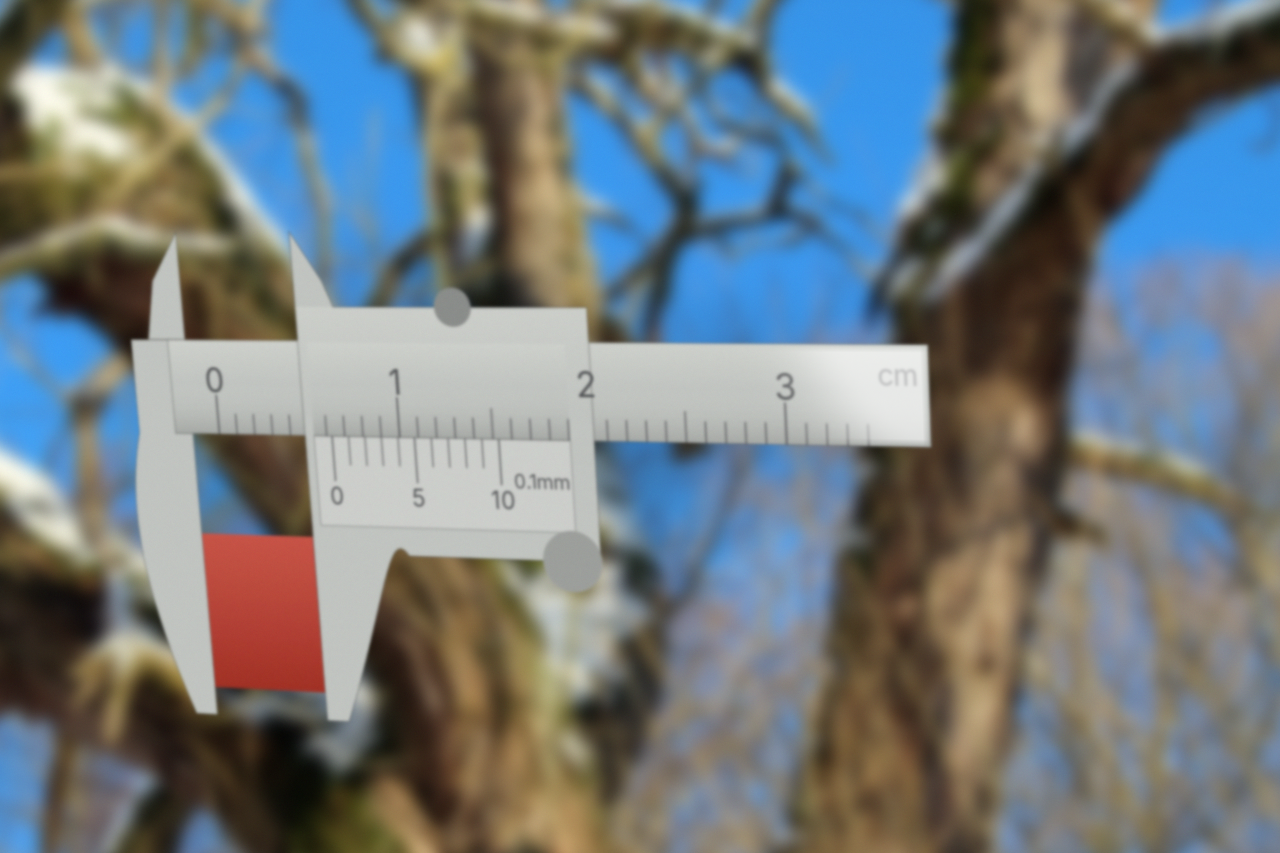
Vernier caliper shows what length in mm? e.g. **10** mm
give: **6.3** mm
